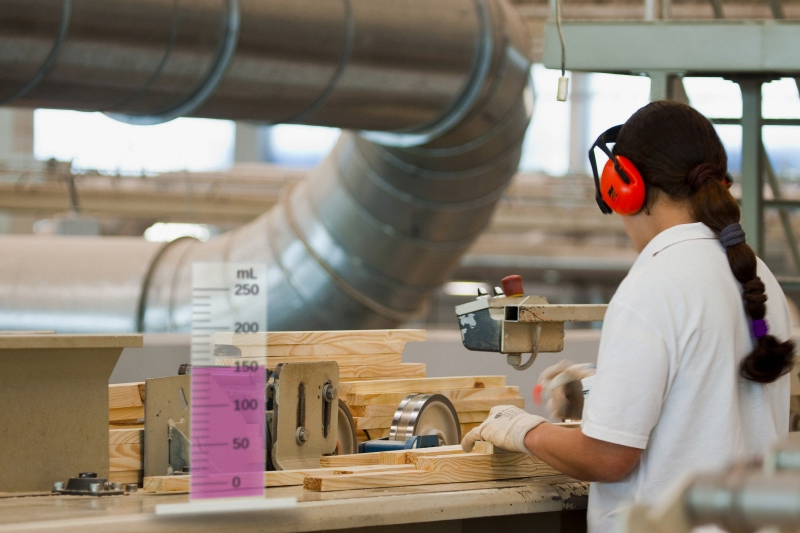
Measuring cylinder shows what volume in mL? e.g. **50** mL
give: **150** mL
